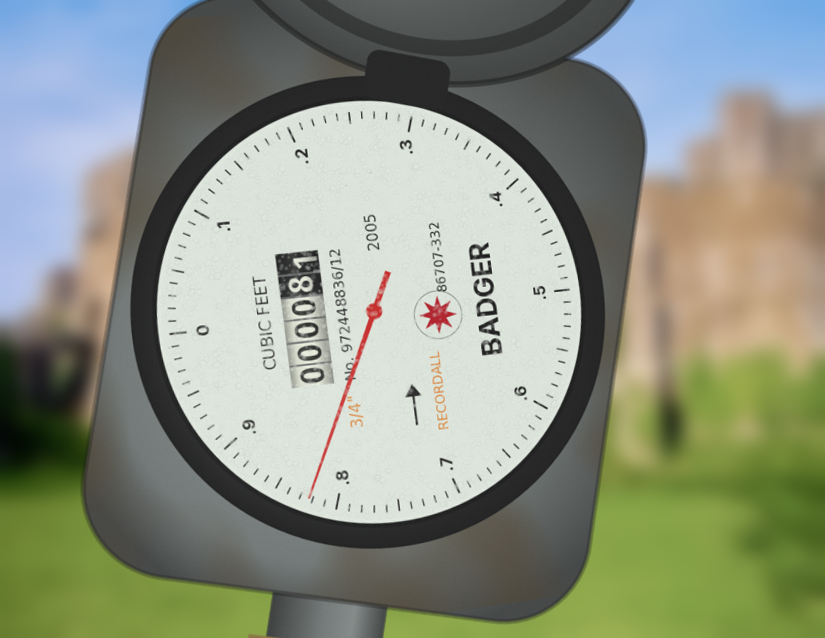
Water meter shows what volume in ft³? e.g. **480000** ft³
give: **80.82** ft³
